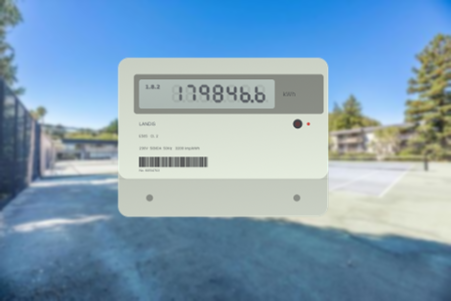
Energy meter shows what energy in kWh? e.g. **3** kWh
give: **179846.6** kWh
